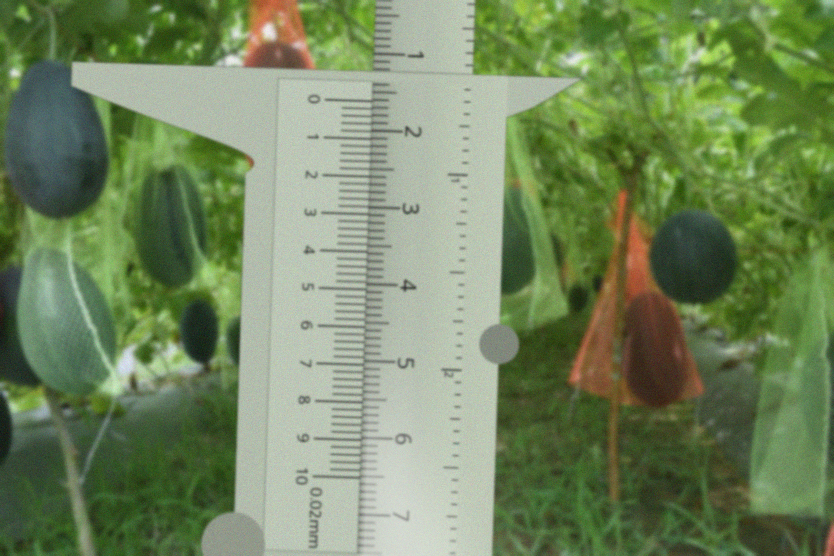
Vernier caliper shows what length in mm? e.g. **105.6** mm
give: **16.2** mm
